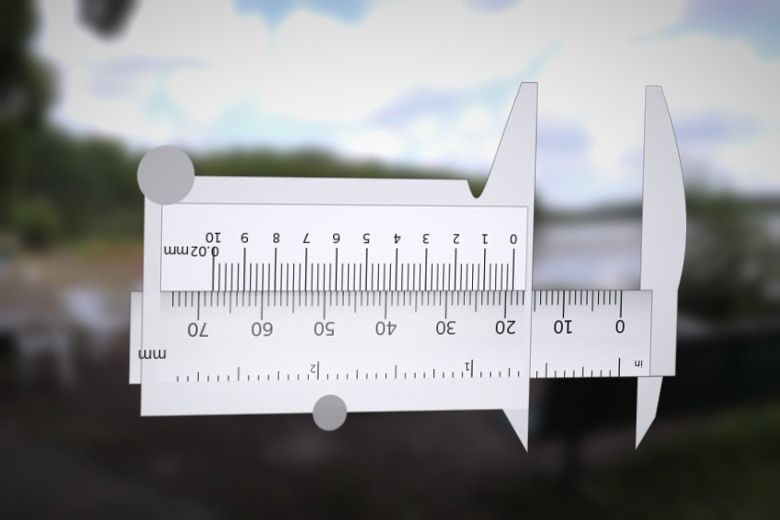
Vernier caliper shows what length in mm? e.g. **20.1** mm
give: **18.8** mm
